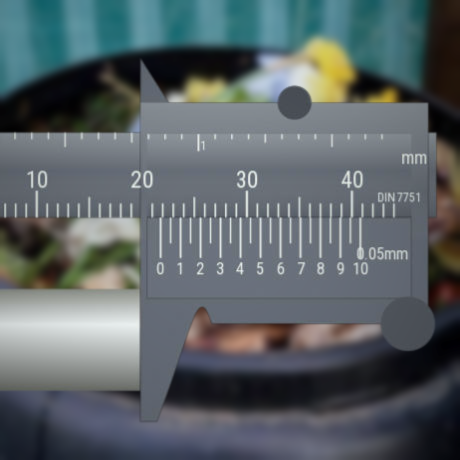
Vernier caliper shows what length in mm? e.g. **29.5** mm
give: **21.8** mm
